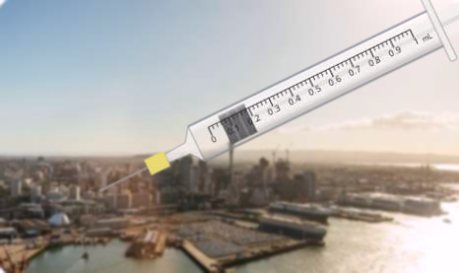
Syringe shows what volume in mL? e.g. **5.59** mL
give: **0.06** mL
